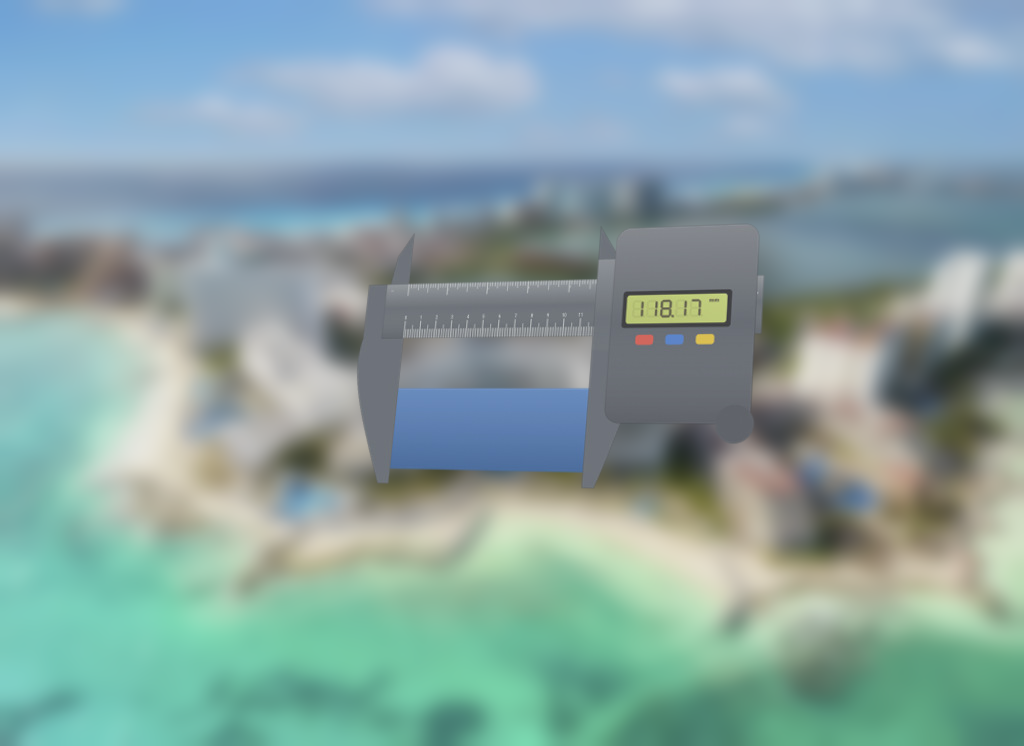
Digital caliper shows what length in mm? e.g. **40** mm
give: **118.17** mm
